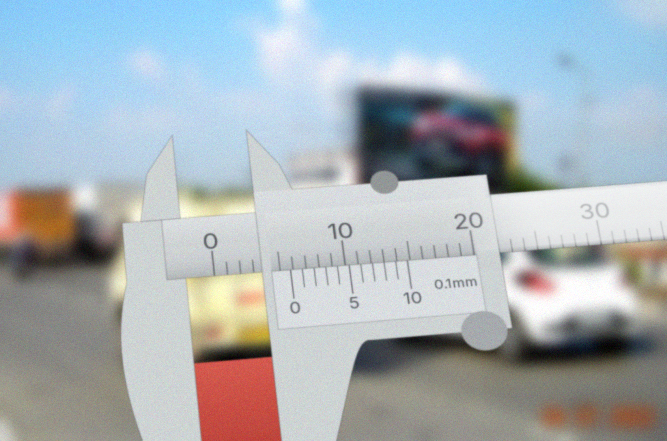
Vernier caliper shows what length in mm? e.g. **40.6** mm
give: **5.8** mm
